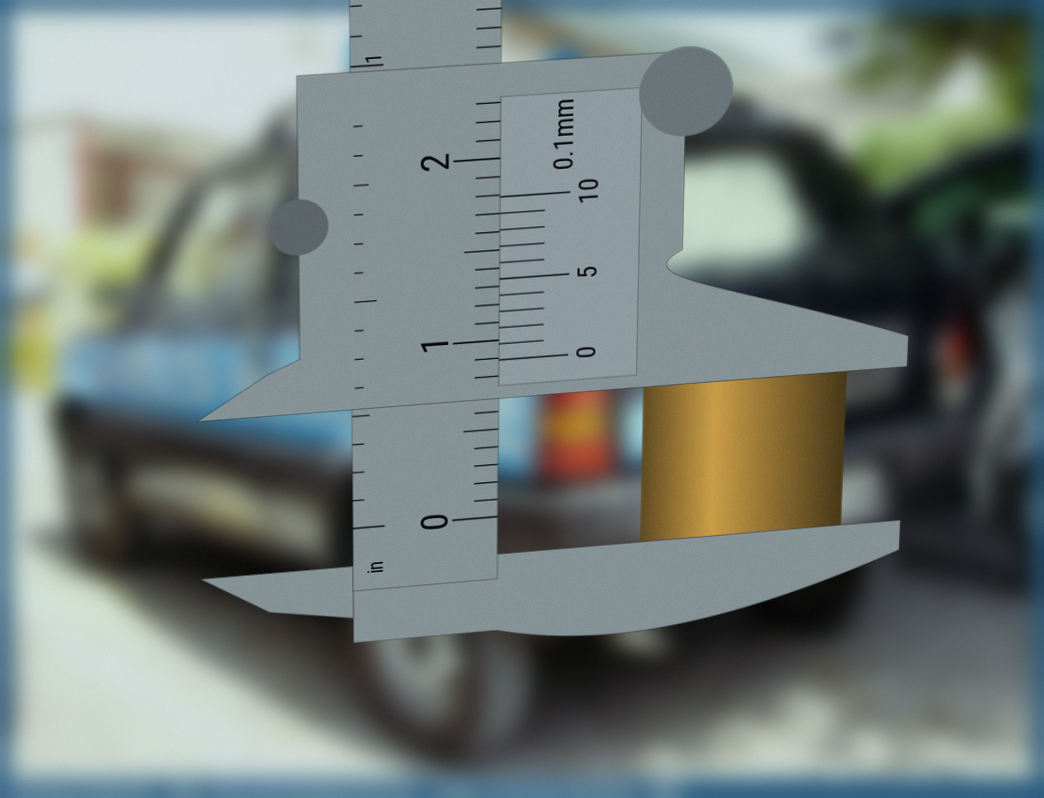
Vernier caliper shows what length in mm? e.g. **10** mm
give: **8.9** mm
